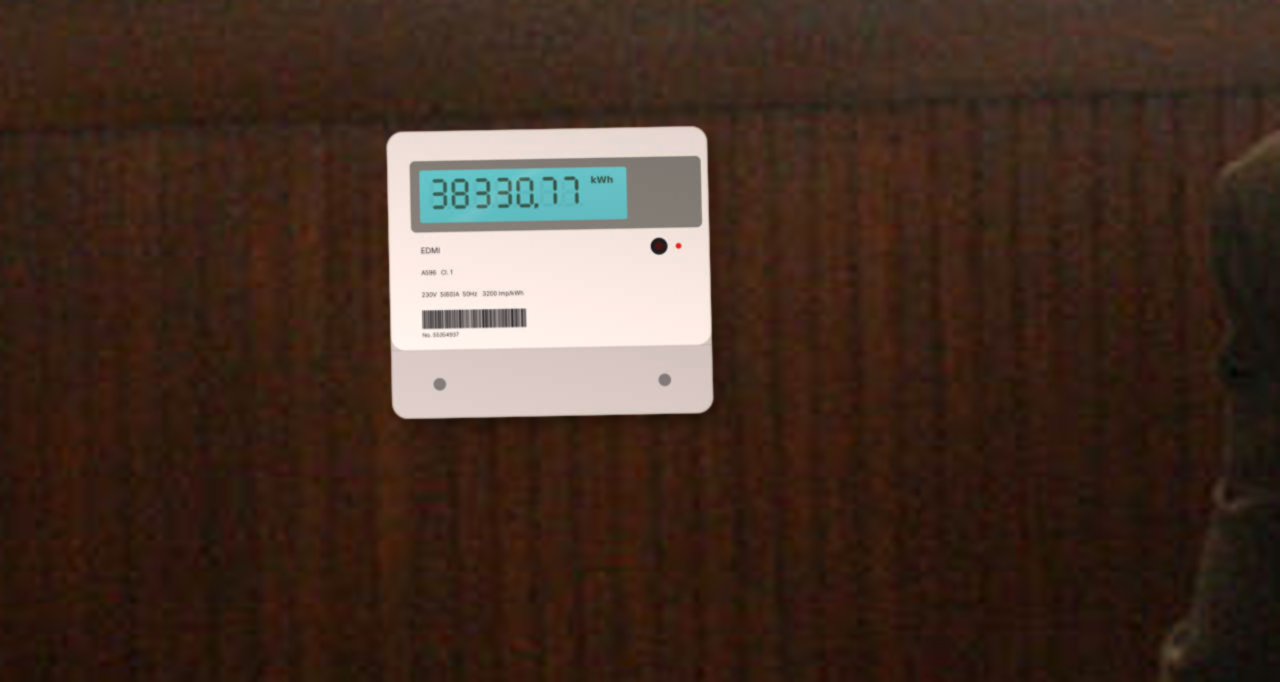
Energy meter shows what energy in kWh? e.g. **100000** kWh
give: **38330.77** kWh
